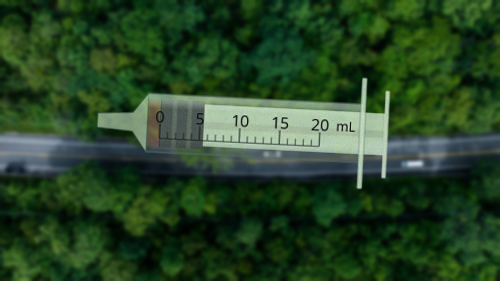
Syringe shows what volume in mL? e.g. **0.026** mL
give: **0** mL
